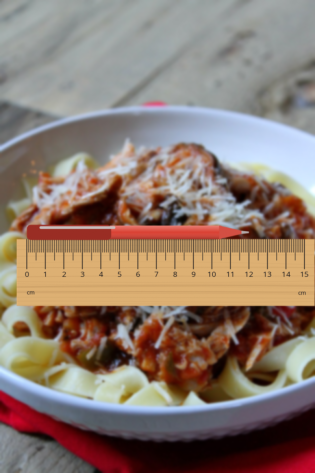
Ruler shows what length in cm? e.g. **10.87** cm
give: **12** cm
